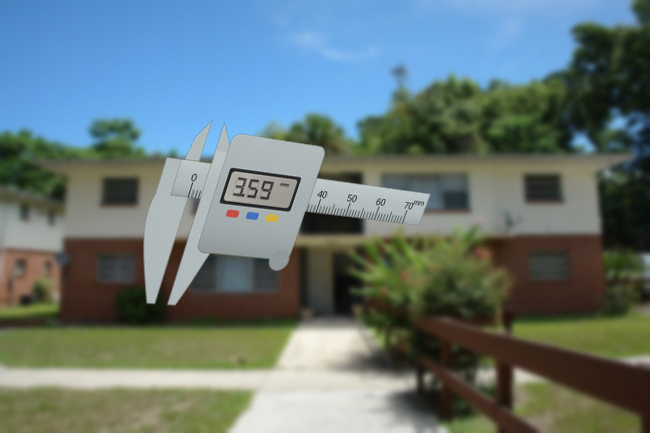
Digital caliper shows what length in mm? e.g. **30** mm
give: **3.59** mm
